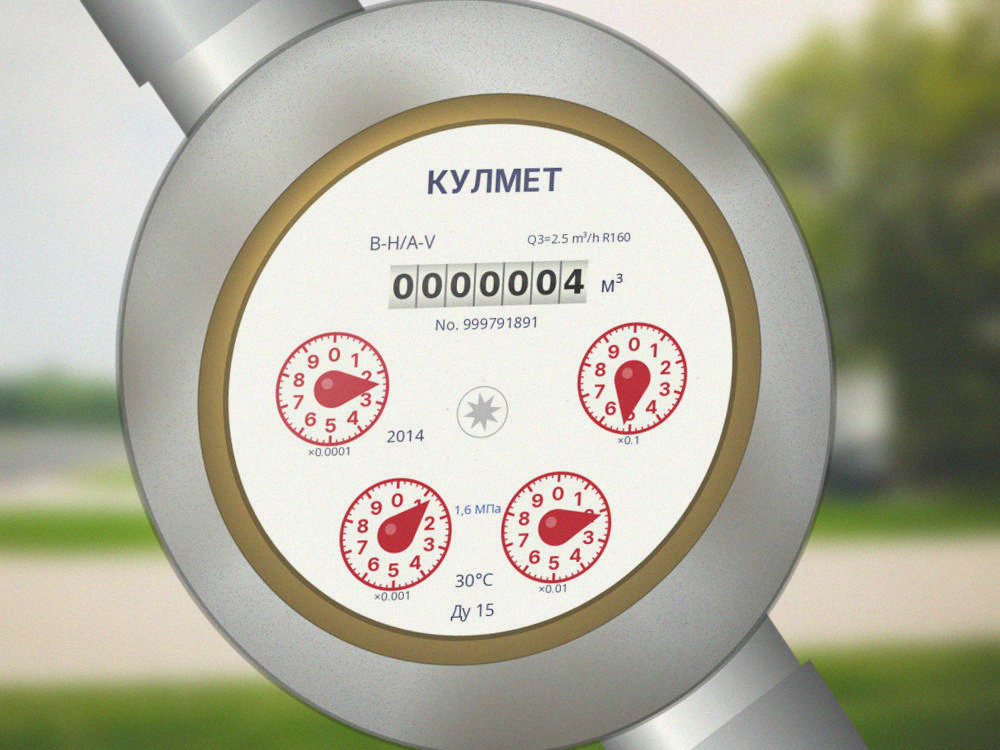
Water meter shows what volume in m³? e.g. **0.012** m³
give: **4.5212** m³
